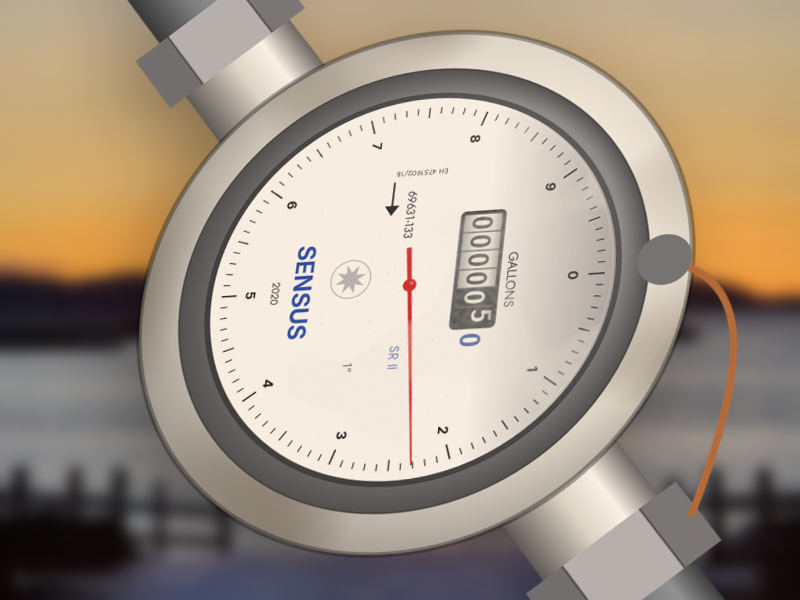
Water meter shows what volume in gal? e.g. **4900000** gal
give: **52.3** gal
